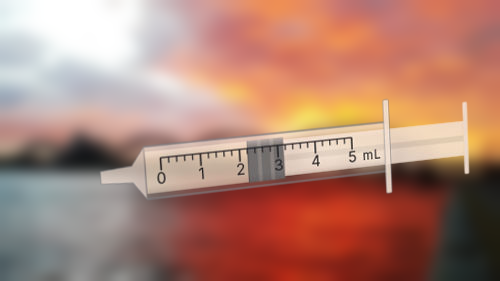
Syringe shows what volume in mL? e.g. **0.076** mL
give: **2.2** mL
